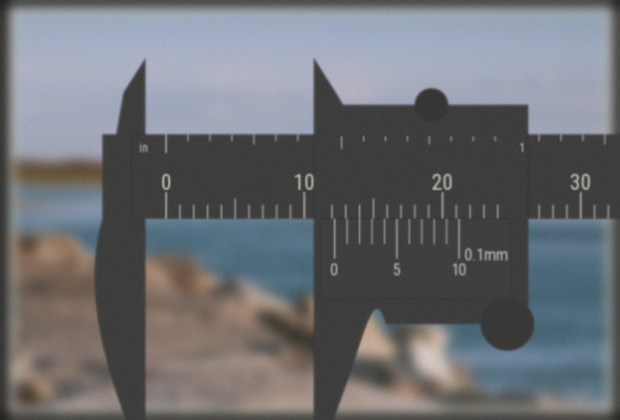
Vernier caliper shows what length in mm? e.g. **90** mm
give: **12.2** mm
